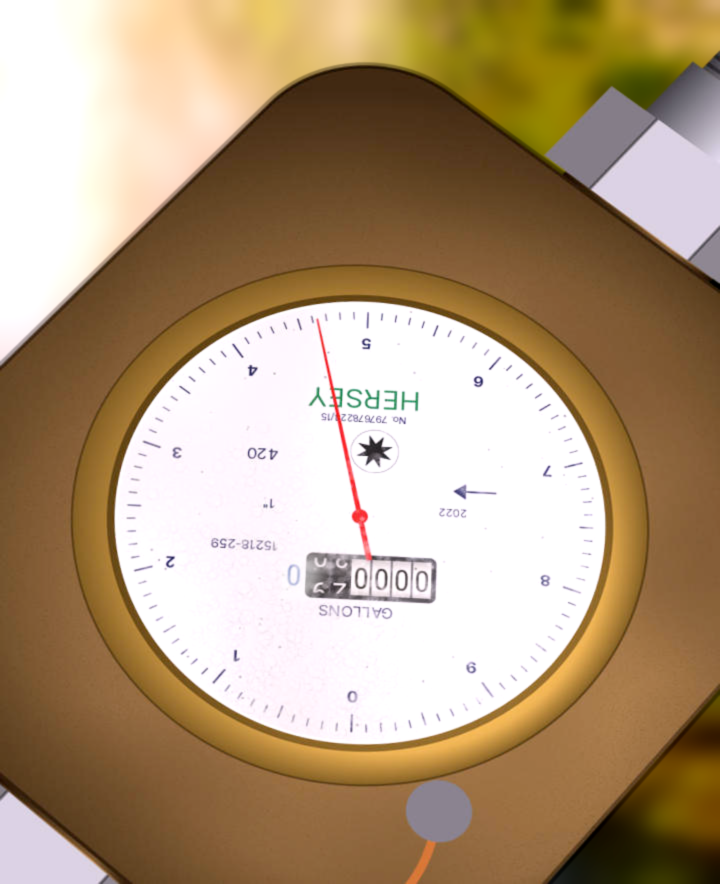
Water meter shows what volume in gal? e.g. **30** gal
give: **294.6** gal
